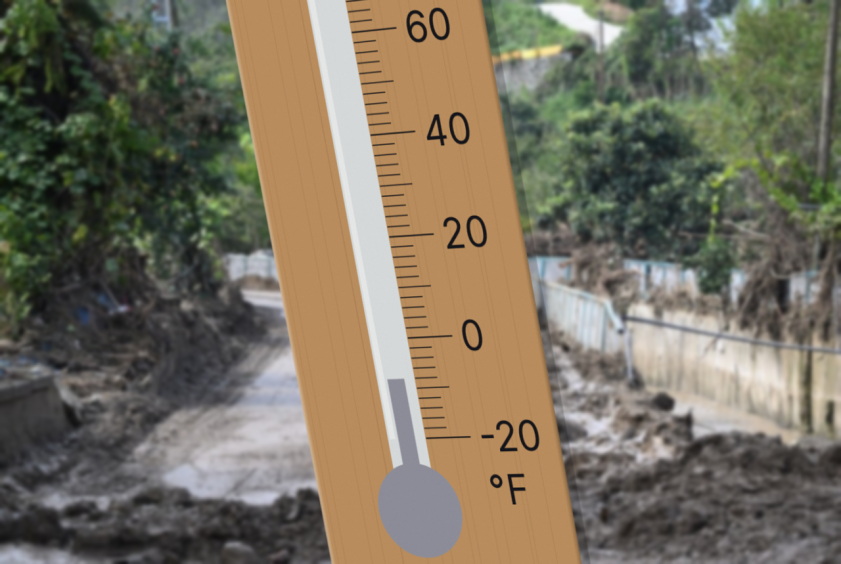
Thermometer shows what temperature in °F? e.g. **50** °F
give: **-8** °F
